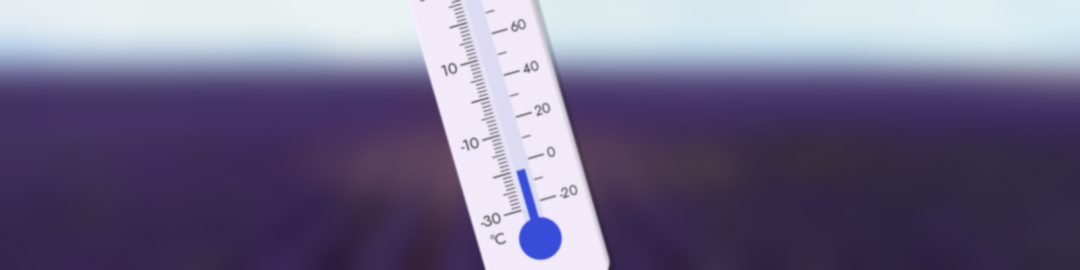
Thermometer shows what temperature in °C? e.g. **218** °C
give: **-20** °C
